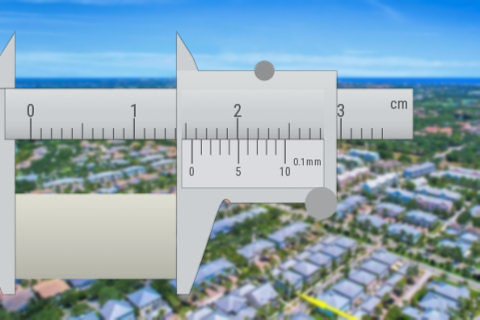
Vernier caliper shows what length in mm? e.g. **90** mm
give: **15.6** mm
